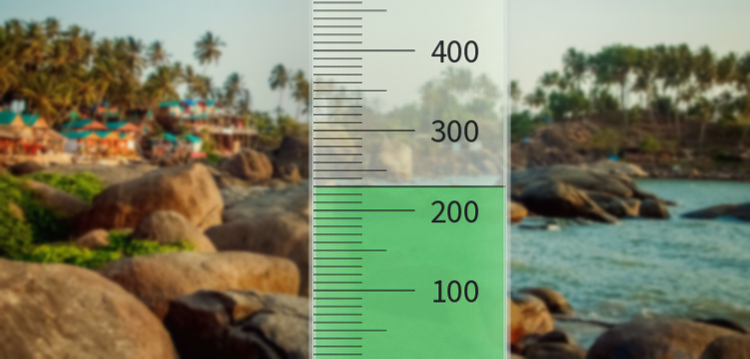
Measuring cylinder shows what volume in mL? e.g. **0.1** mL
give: **230** mL
